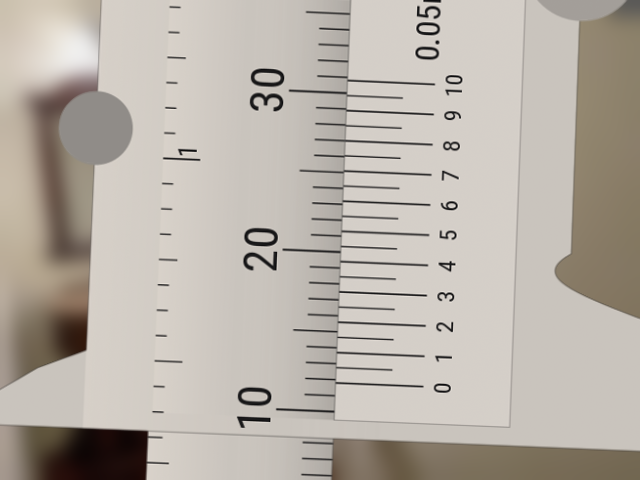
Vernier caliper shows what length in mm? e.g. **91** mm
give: **11.8** mm
